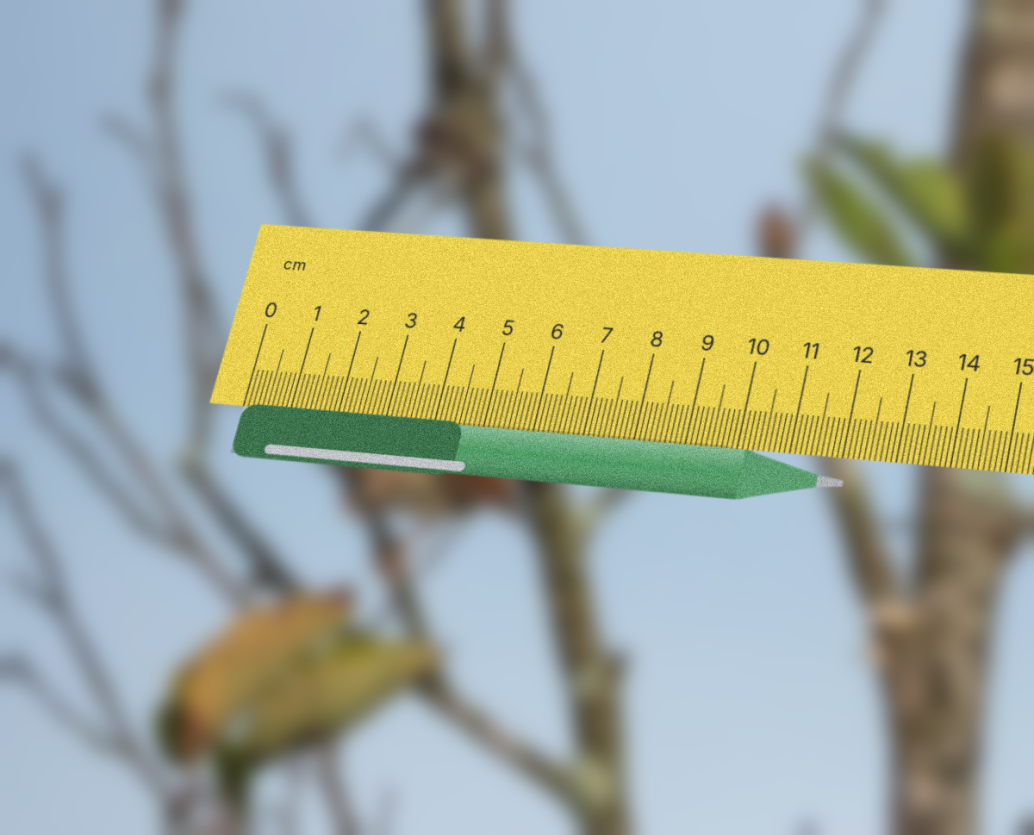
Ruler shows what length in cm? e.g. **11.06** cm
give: **12.1** cm
